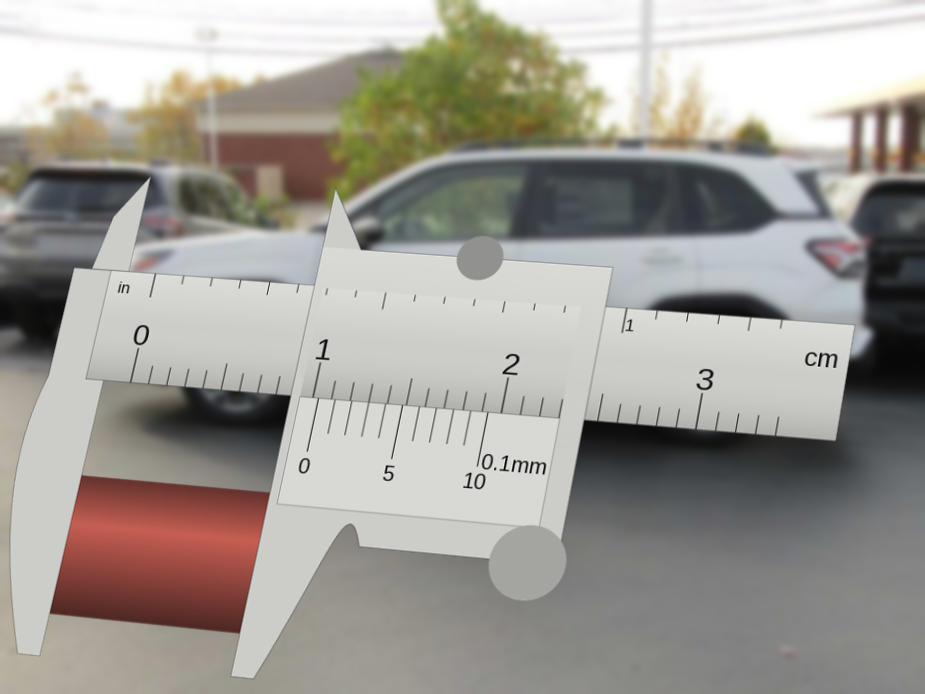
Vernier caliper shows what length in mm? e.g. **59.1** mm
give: **10.3** mm
